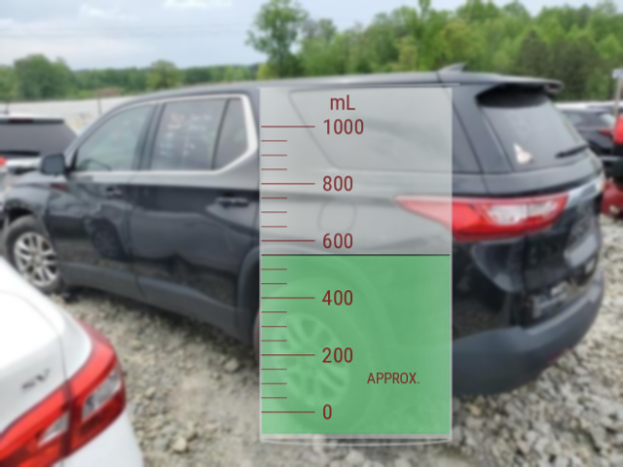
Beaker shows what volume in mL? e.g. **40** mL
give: **550** mL
